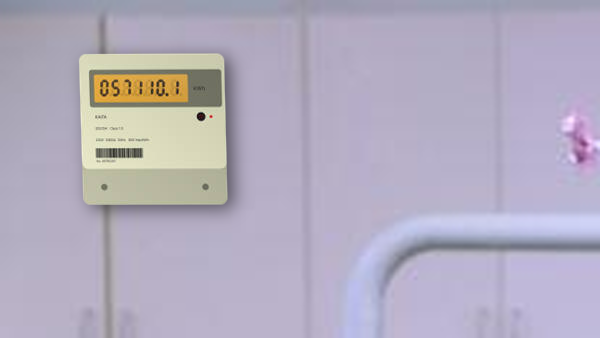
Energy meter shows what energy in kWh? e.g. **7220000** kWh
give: **57110.1** kWh
